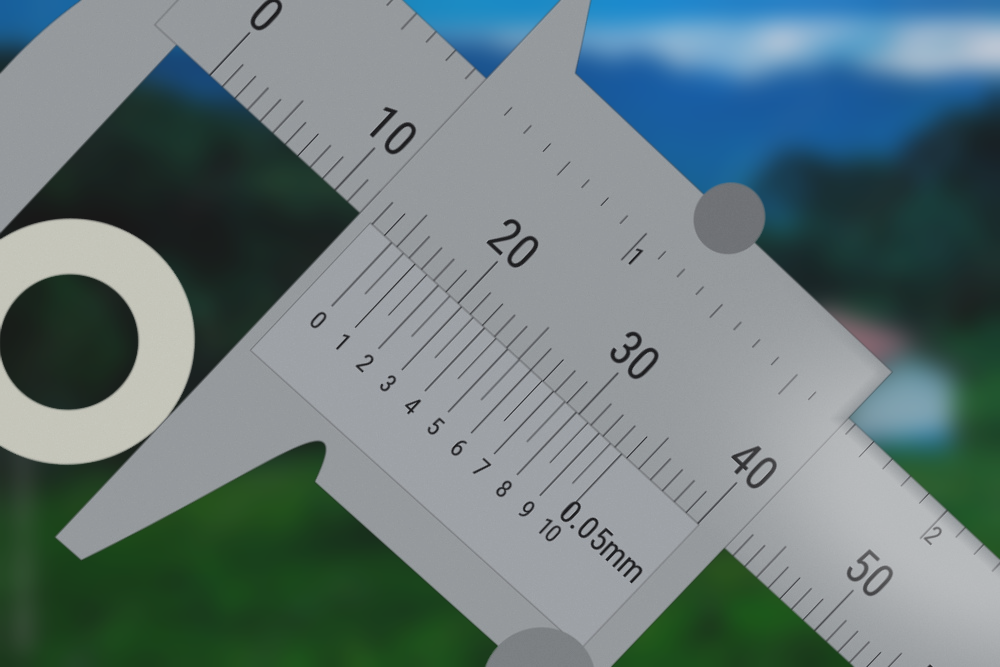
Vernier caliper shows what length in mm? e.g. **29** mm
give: **14.6** mm
